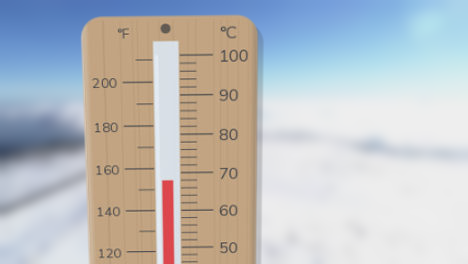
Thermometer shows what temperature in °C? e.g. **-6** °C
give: **68** °C
